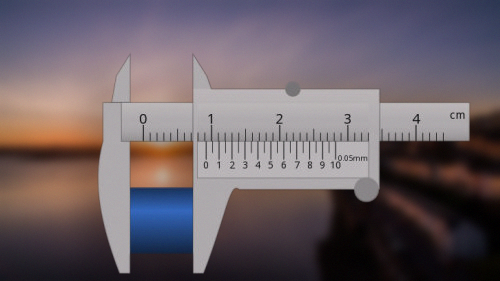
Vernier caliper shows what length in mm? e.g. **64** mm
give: **9.2** mm
